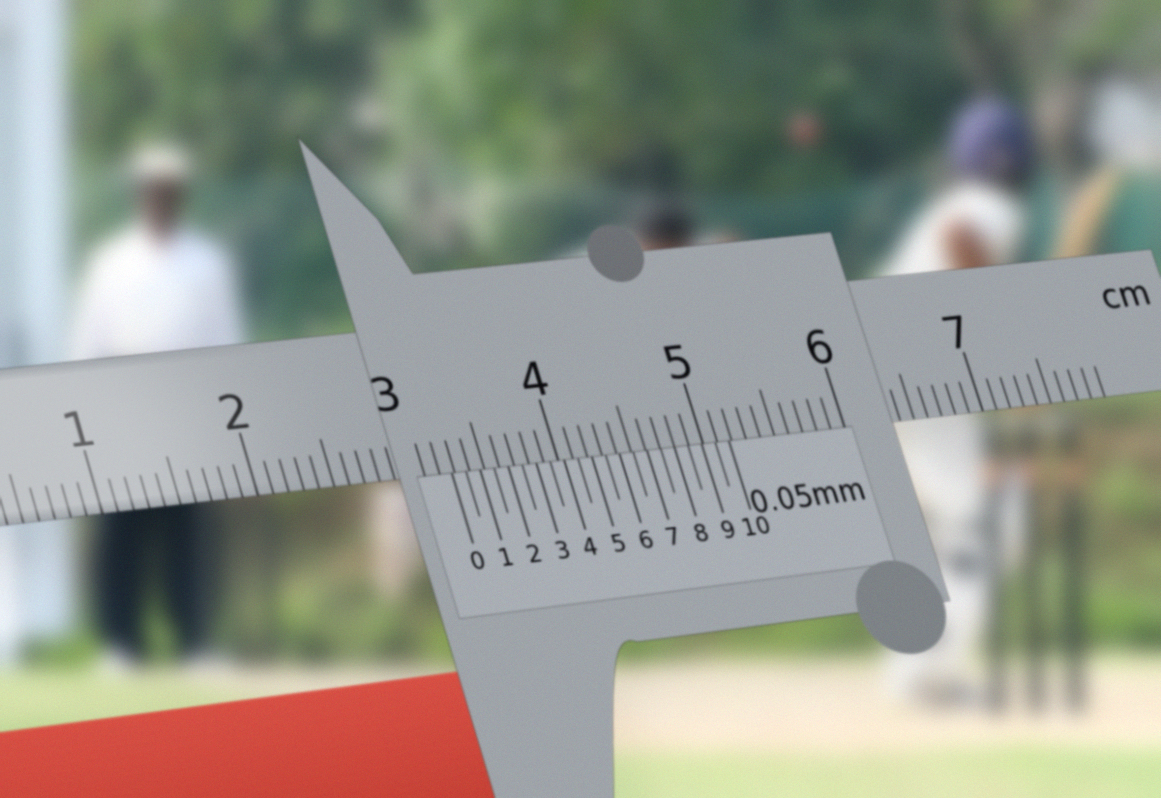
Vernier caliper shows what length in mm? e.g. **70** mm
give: **32.8** mm
